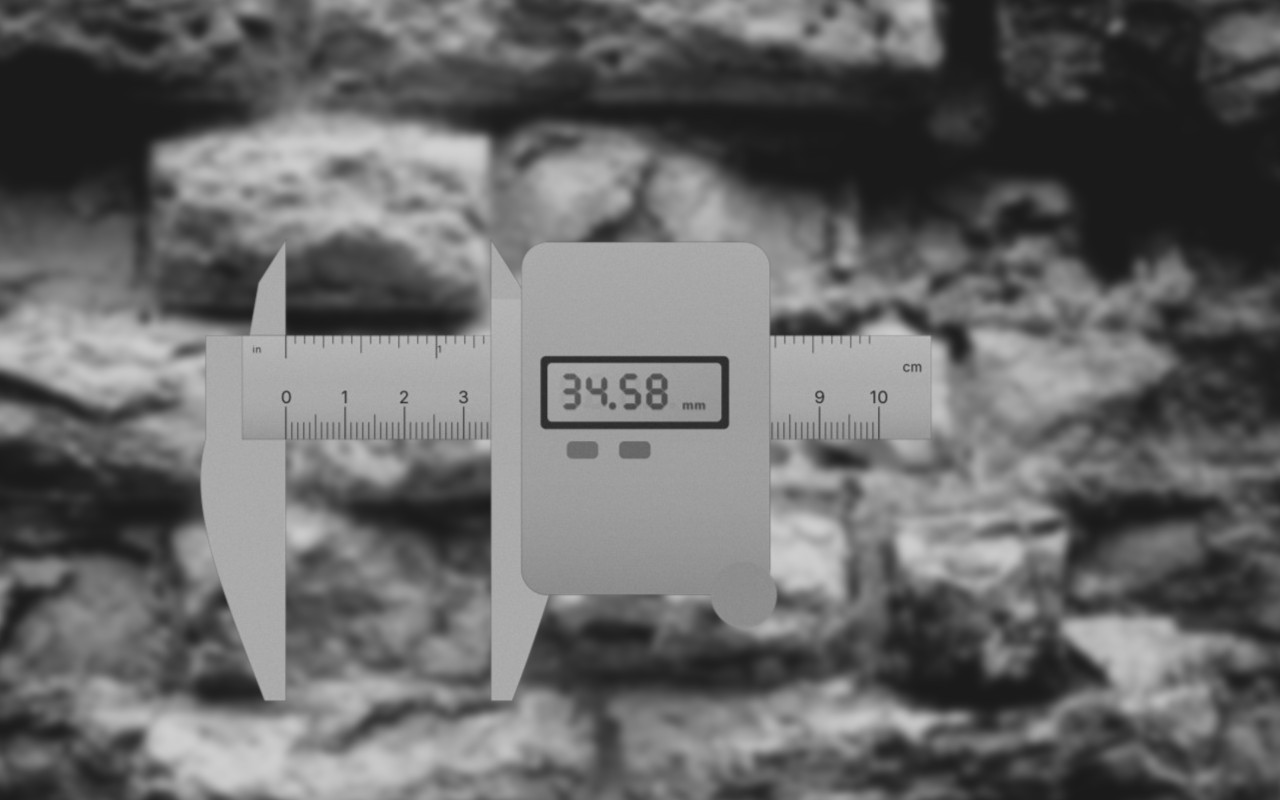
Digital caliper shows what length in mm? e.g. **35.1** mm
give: **34.58** mm
